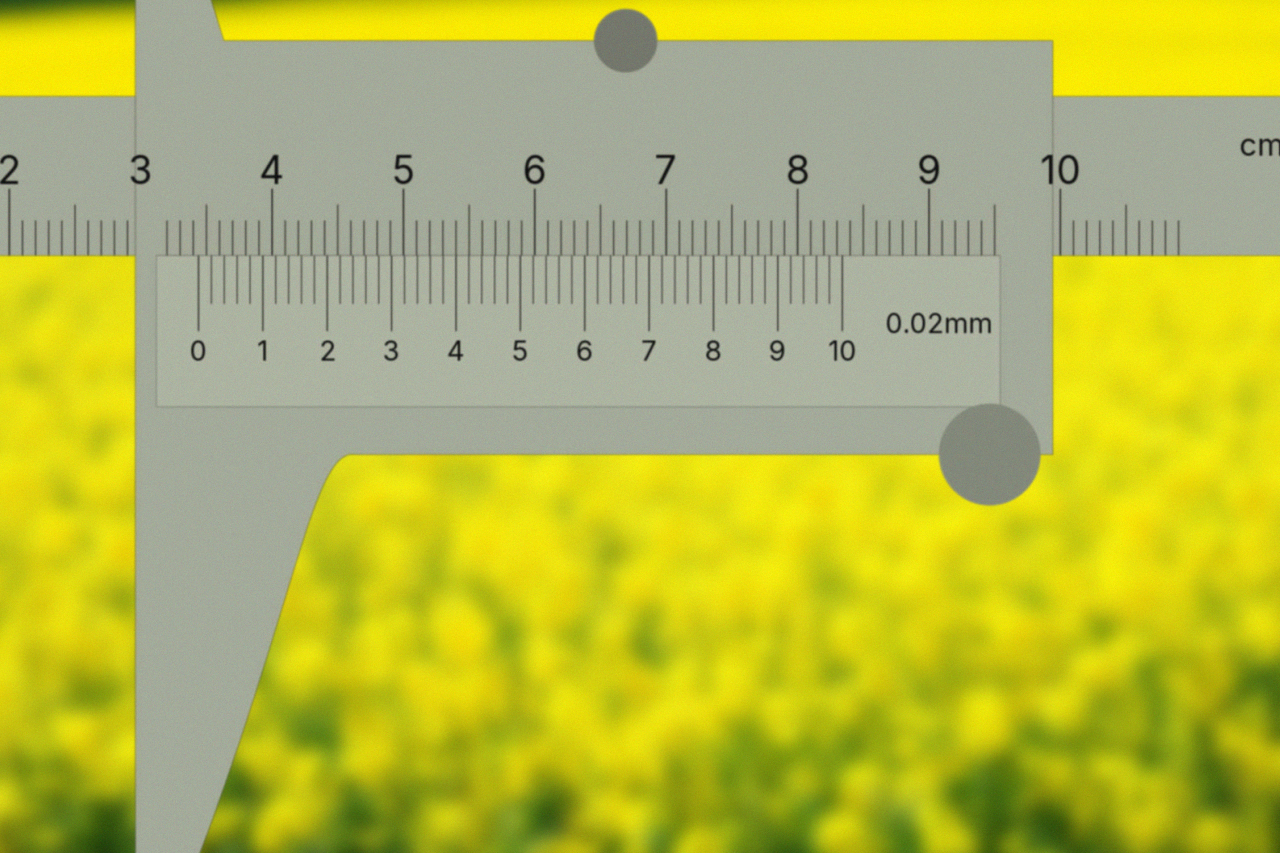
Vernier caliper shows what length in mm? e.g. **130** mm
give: **34.4** mm
